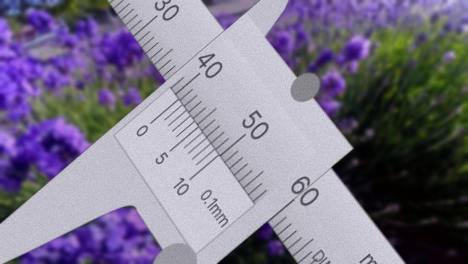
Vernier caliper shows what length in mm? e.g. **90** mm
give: **40.8** mm
